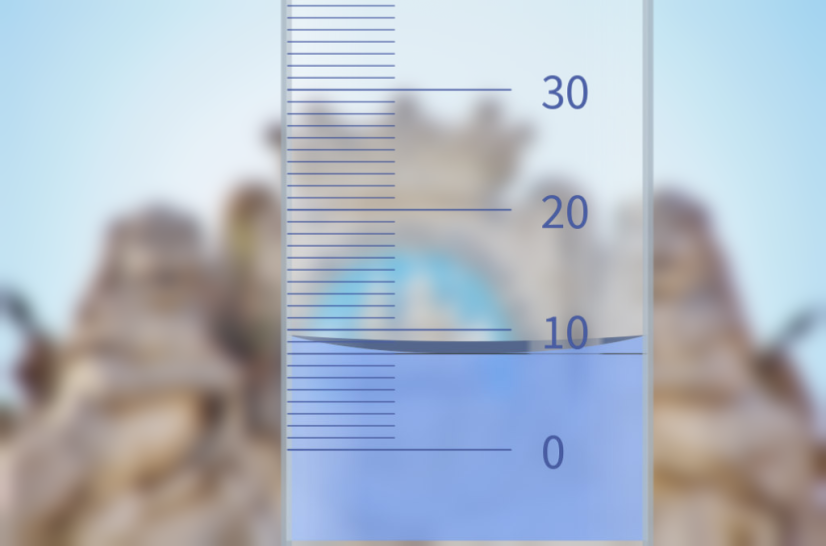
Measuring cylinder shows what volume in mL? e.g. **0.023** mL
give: **8** mL
